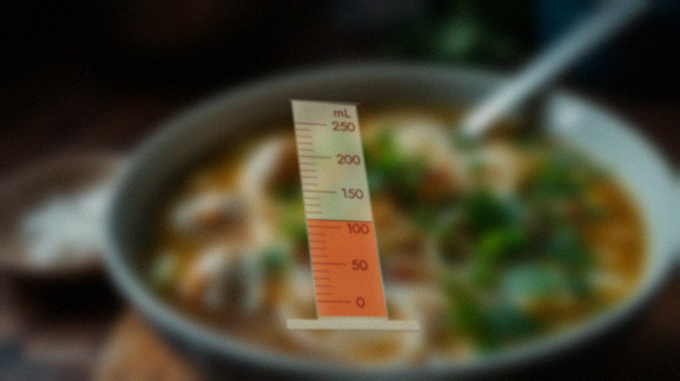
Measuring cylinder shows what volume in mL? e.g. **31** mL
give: **110** mL
